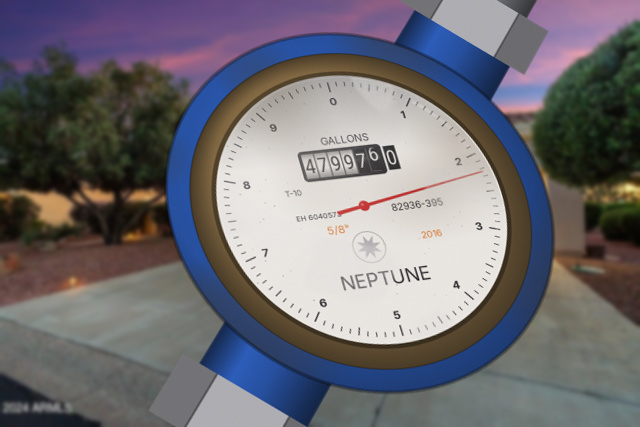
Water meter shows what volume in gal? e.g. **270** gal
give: **4799762.2** gal
